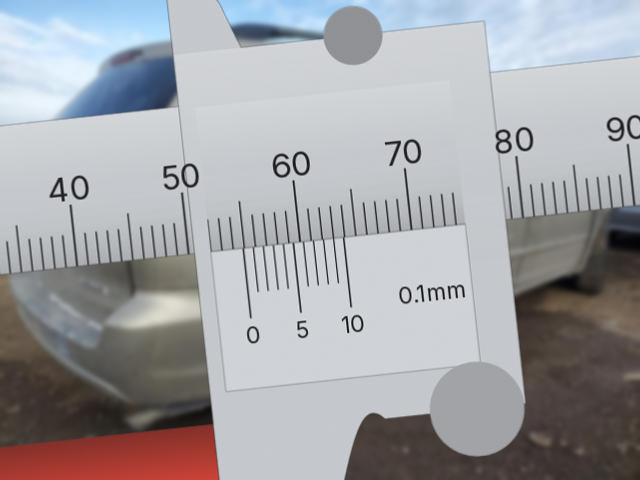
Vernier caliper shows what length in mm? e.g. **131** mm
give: **54.9** mm
